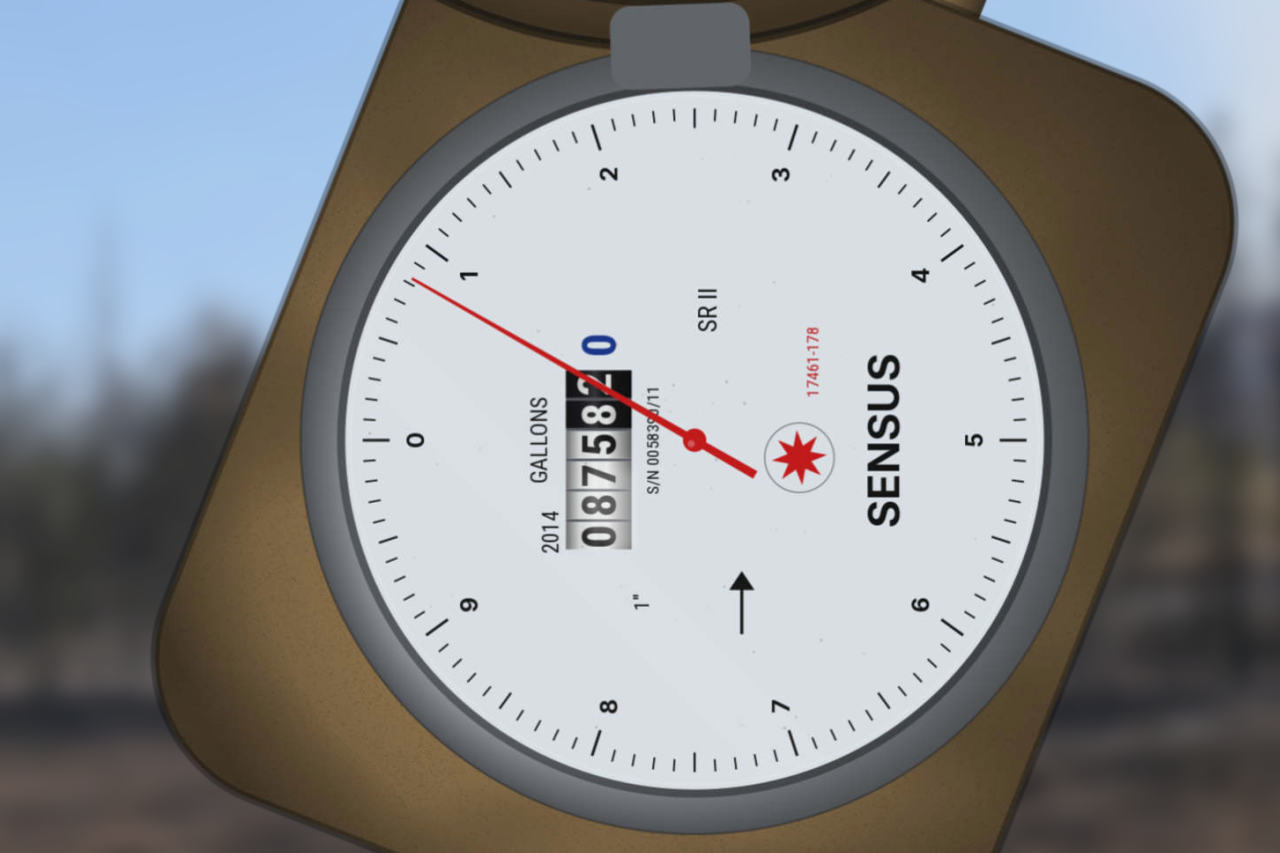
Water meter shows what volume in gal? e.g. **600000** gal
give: **875820.8** gal
